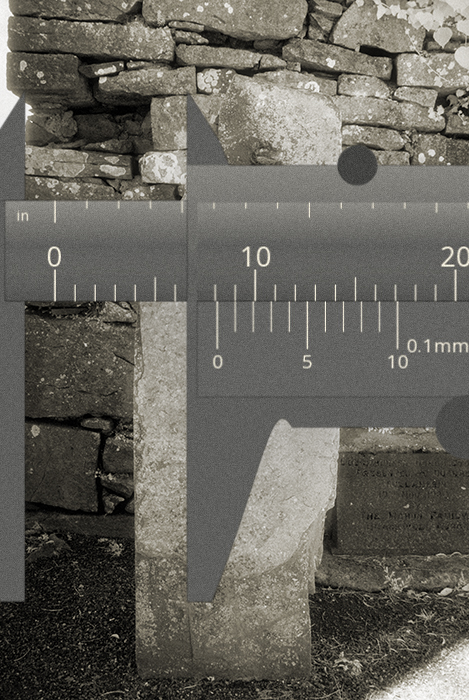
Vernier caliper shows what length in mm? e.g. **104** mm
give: **8.1** mm
